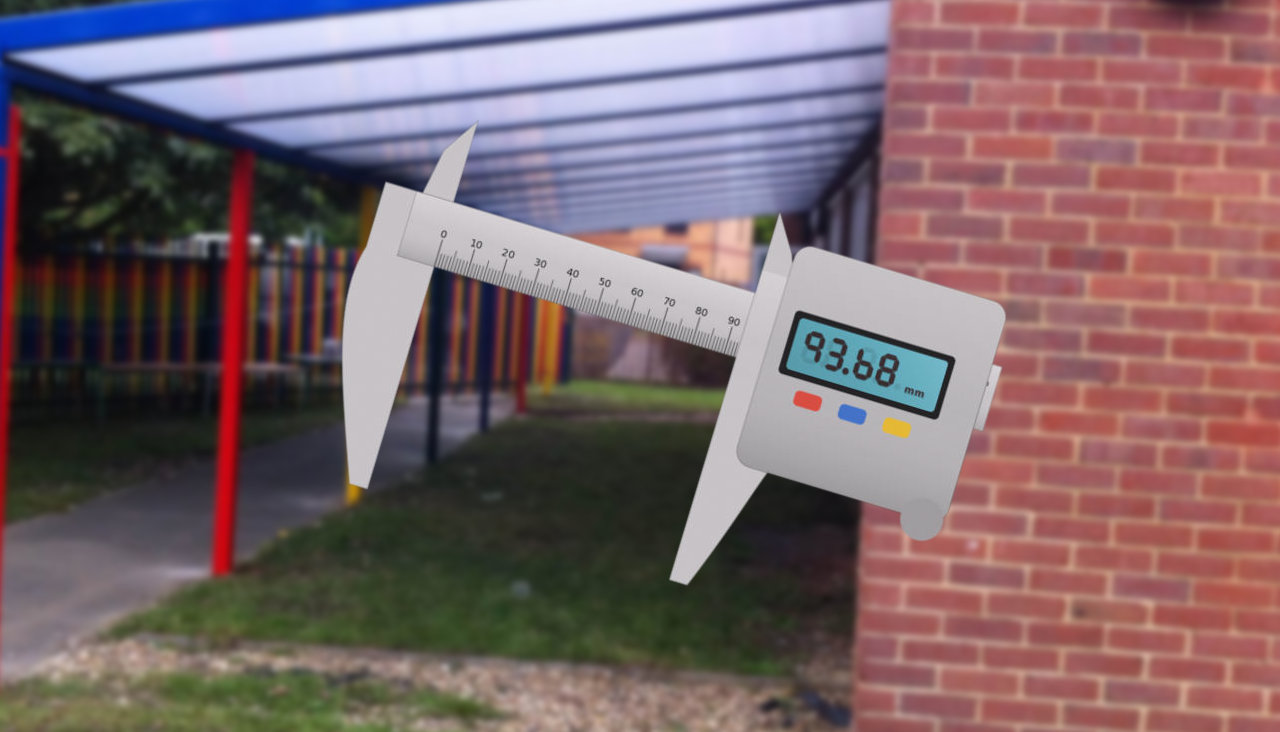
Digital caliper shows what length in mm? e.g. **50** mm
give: **93.68** mm
